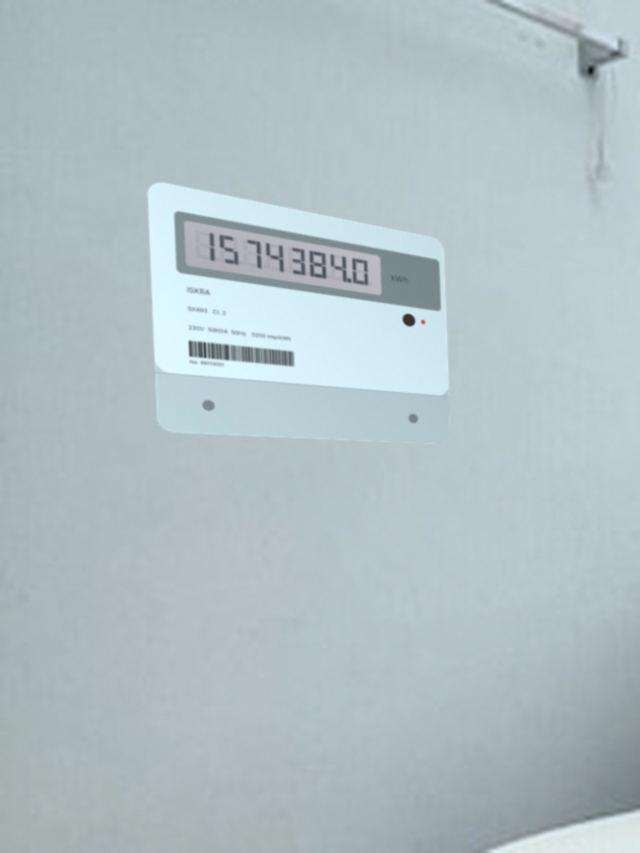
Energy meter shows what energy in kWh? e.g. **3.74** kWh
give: **1574384.0** kWh
